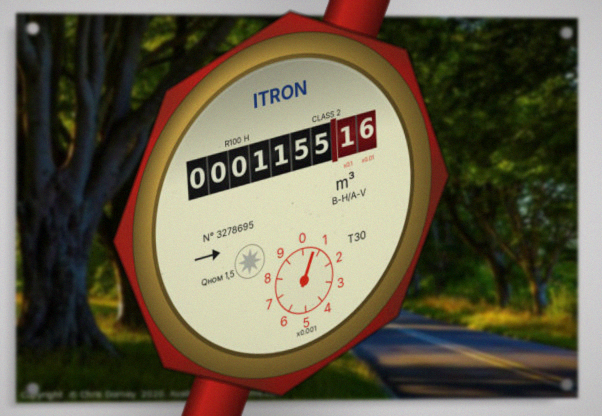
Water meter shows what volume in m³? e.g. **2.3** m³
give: **1155.160** m³
